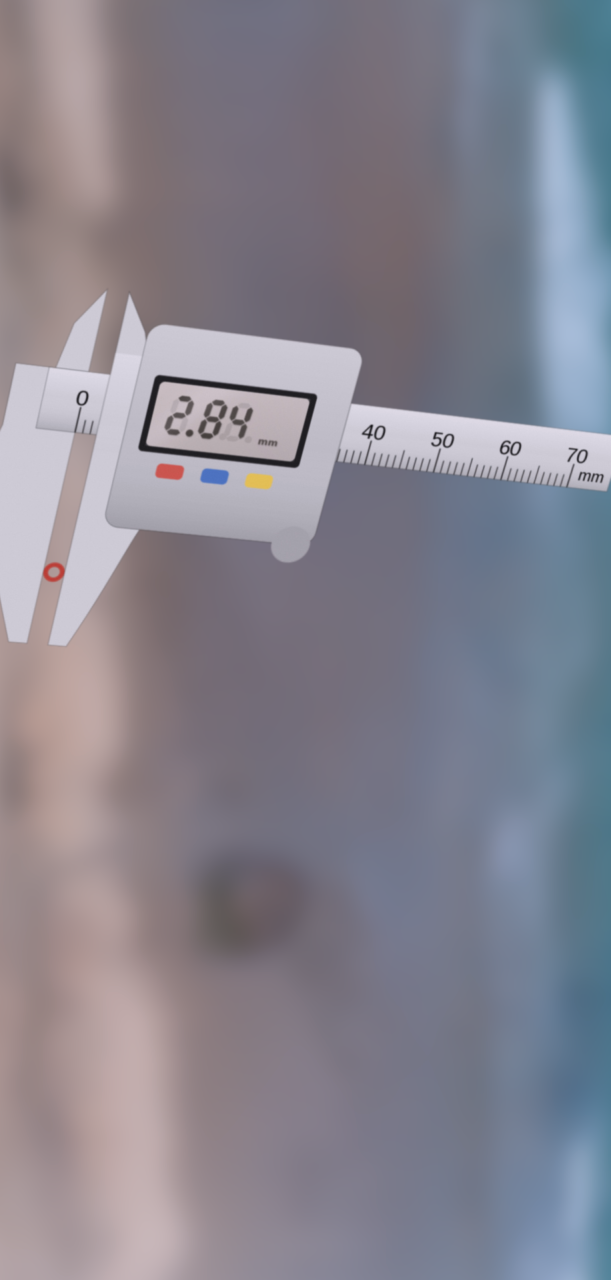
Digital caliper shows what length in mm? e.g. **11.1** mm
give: **2.84** mm
